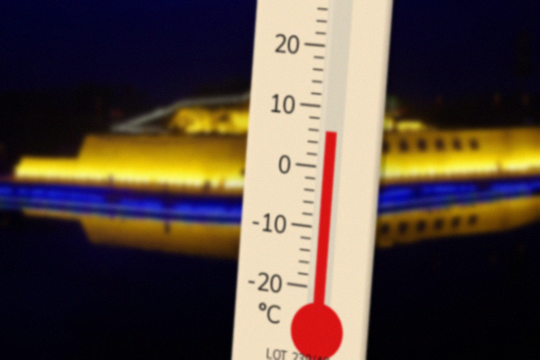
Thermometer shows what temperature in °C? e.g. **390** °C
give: **6** °C
